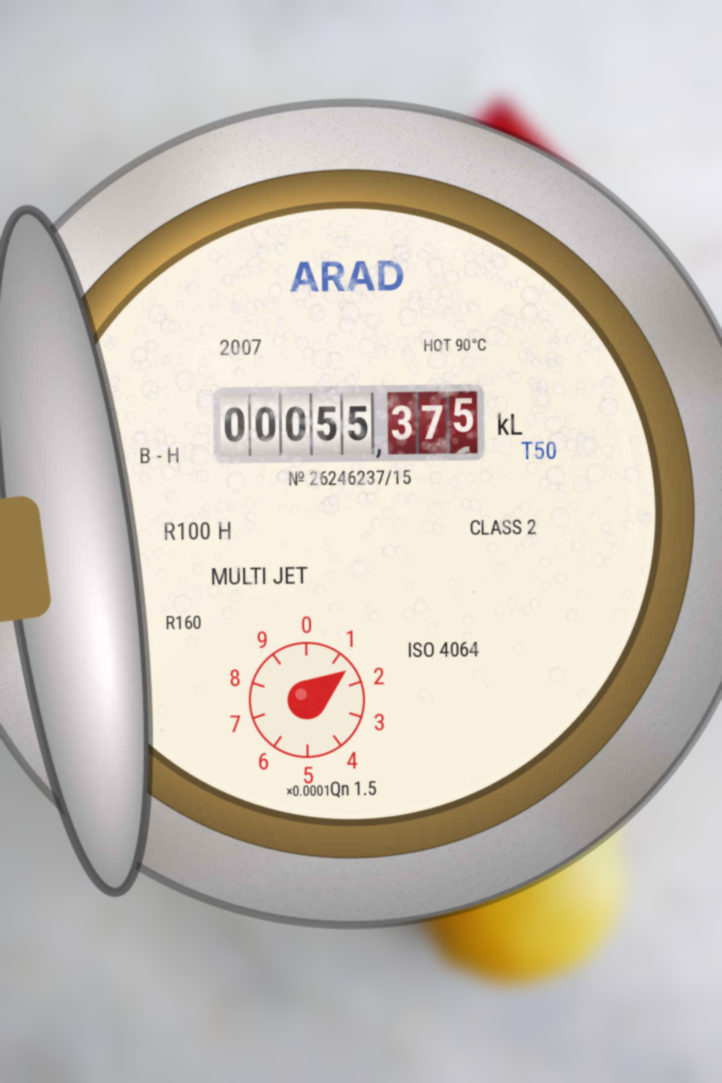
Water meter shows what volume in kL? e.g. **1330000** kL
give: **55.3751** kL
